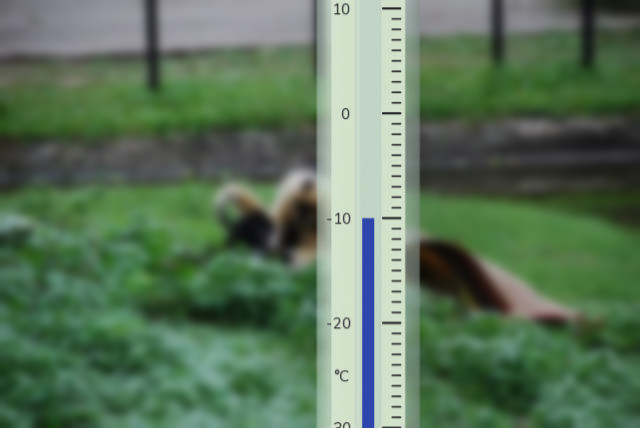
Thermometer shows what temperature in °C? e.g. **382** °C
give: **-10** °C
